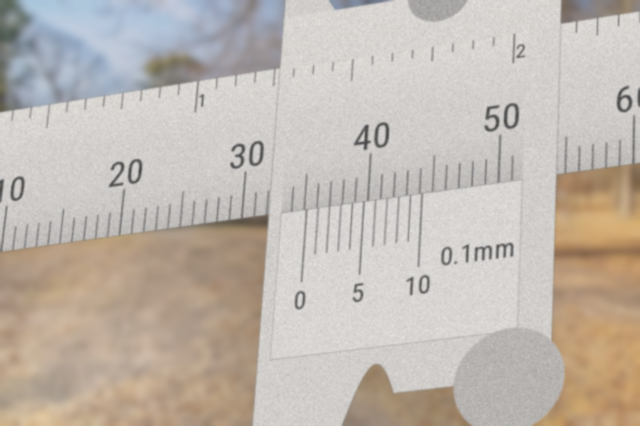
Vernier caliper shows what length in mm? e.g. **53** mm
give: **35.2** mm
